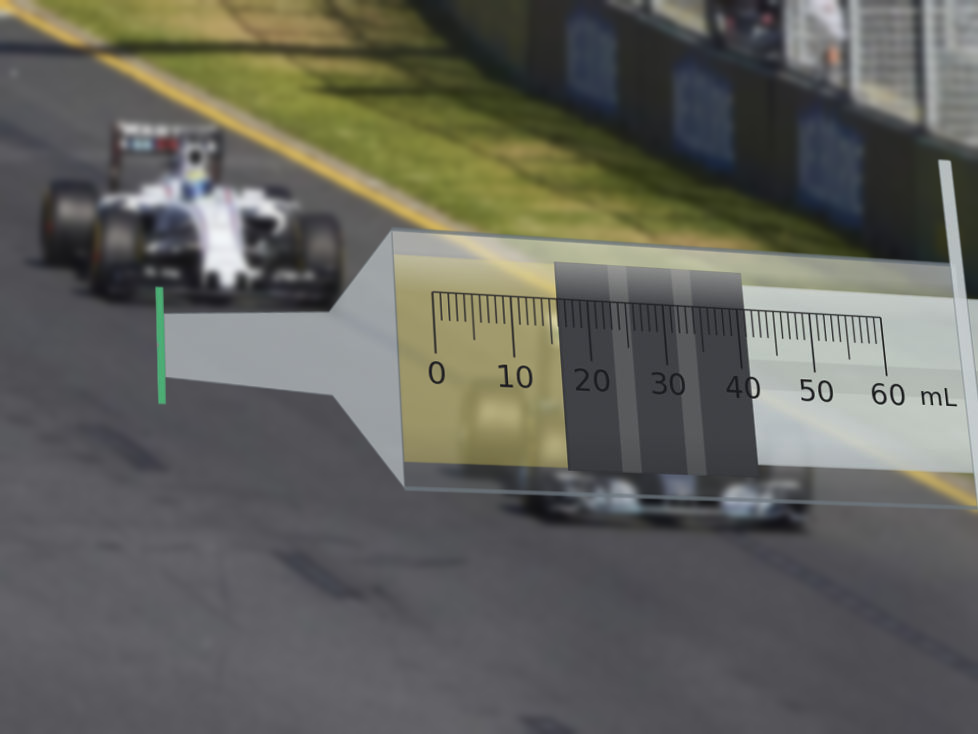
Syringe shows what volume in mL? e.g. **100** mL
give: **16** mL
